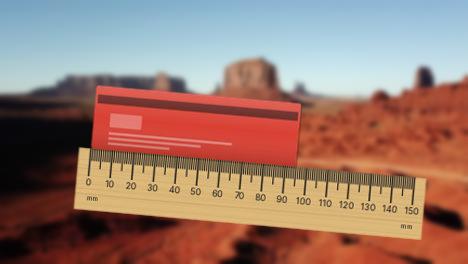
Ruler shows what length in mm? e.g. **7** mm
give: **95** mm
